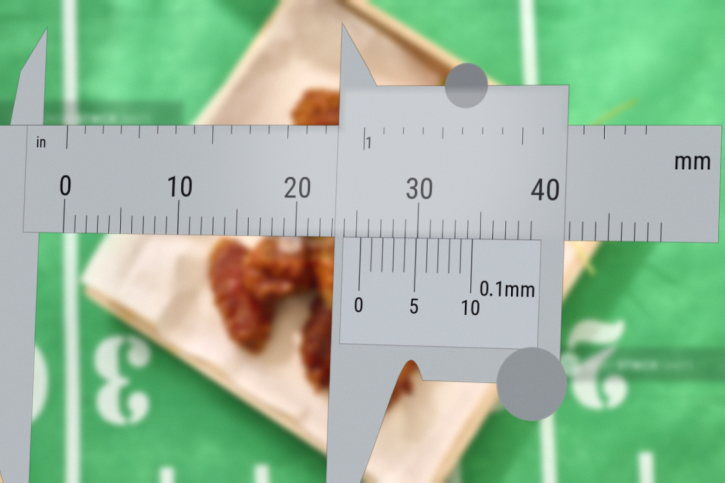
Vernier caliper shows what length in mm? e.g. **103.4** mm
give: **25.4** mm
